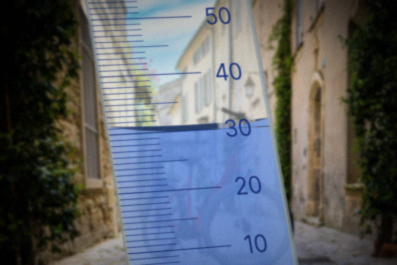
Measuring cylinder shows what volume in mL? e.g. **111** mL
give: **30** mL
